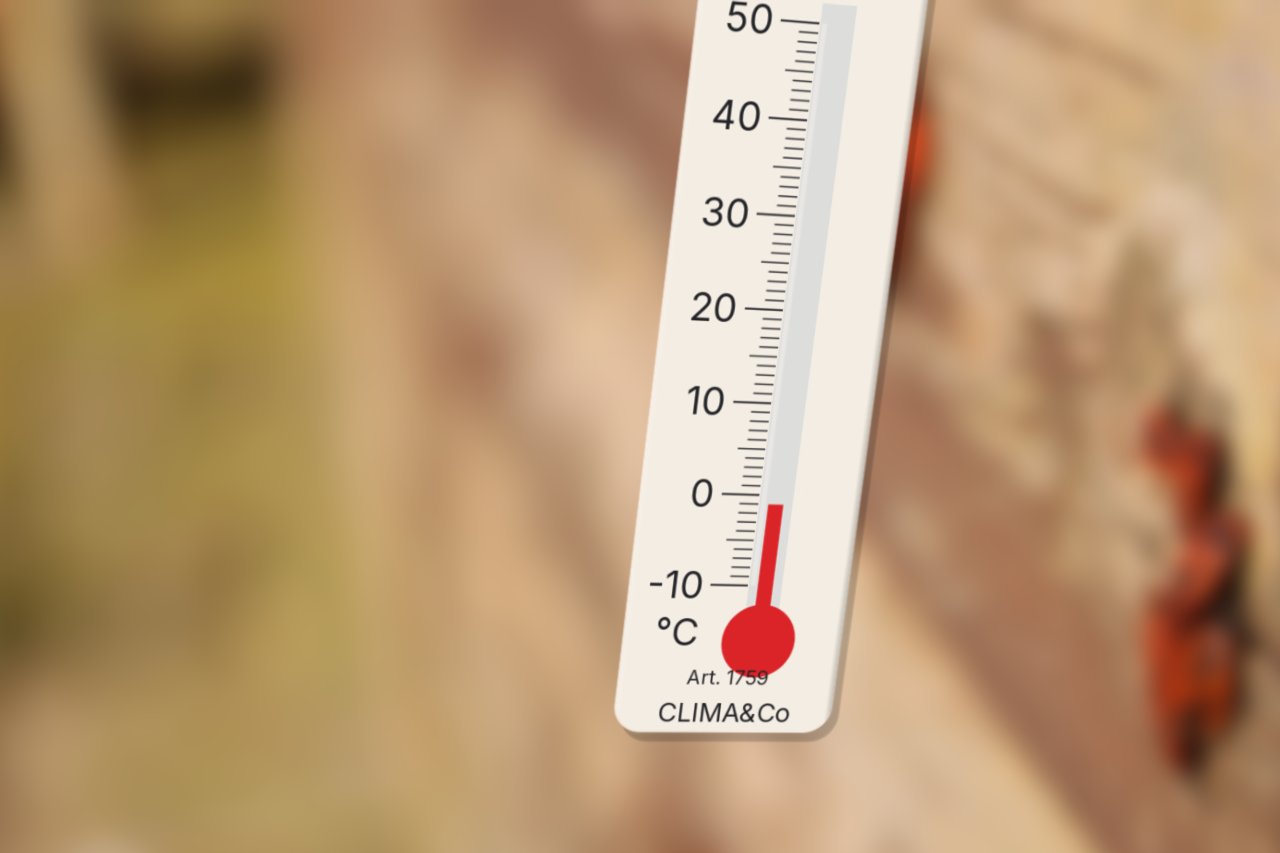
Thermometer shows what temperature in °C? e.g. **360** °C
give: **-1** °C
